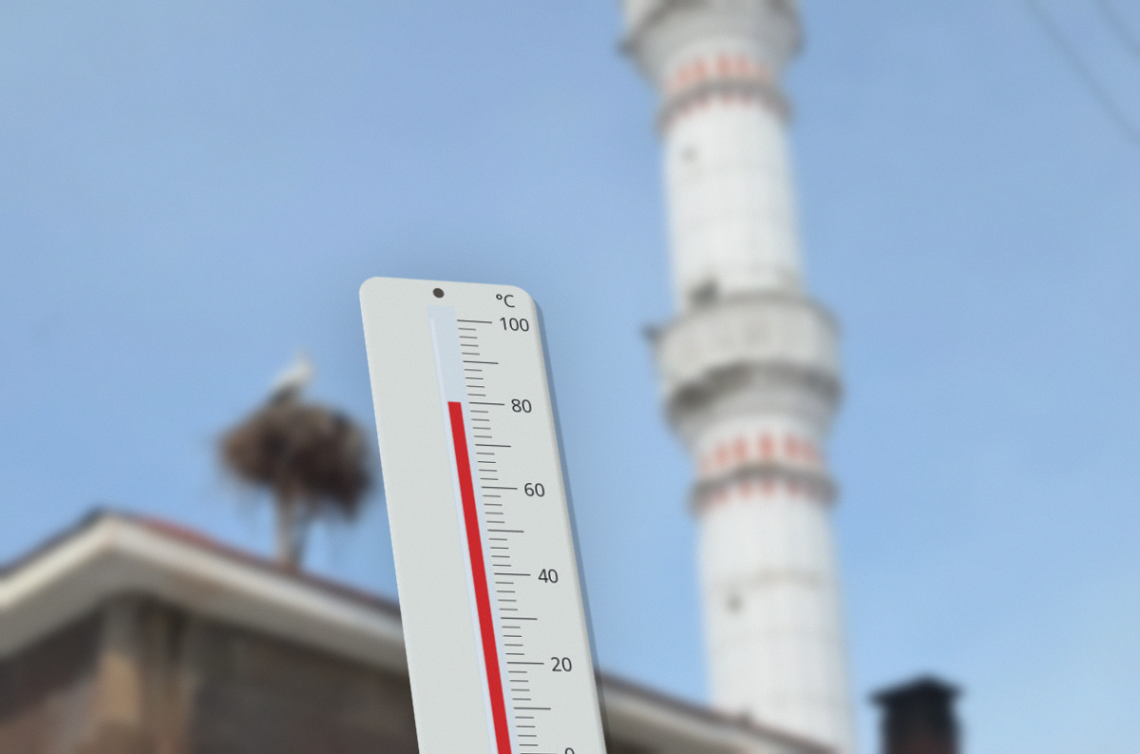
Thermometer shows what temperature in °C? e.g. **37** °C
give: **80** °C
